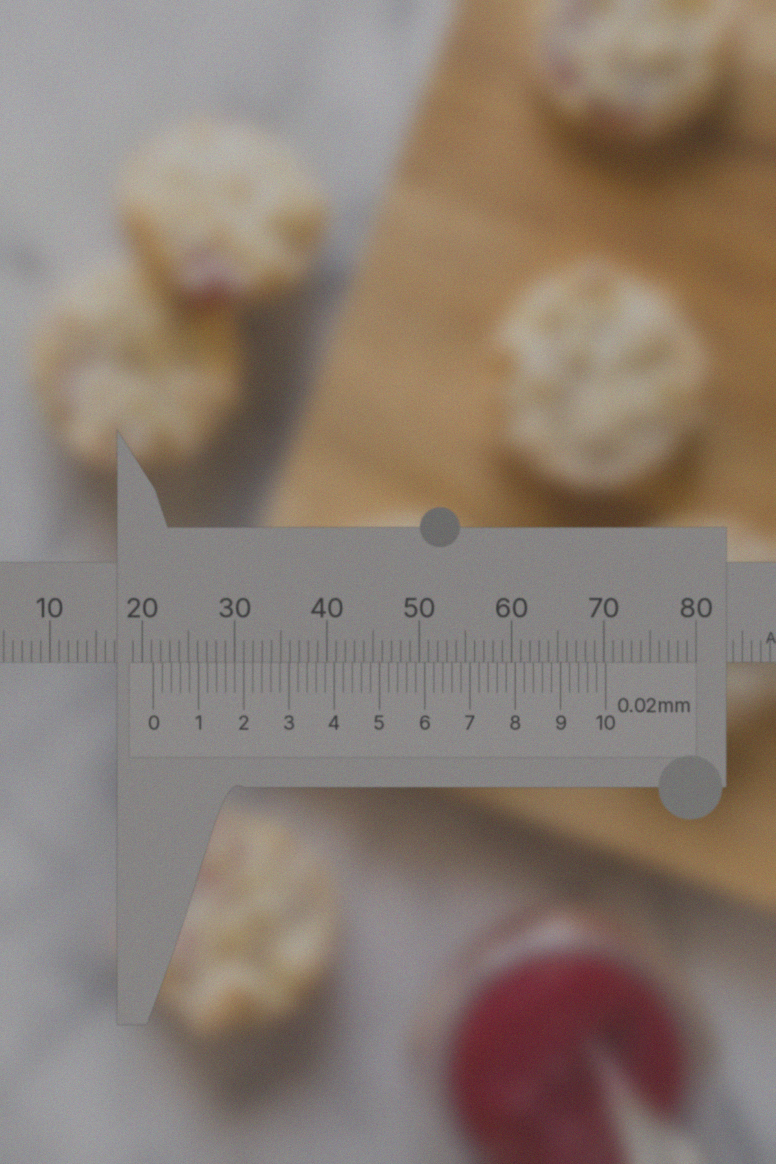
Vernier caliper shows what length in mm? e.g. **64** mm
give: **21.2** mm
